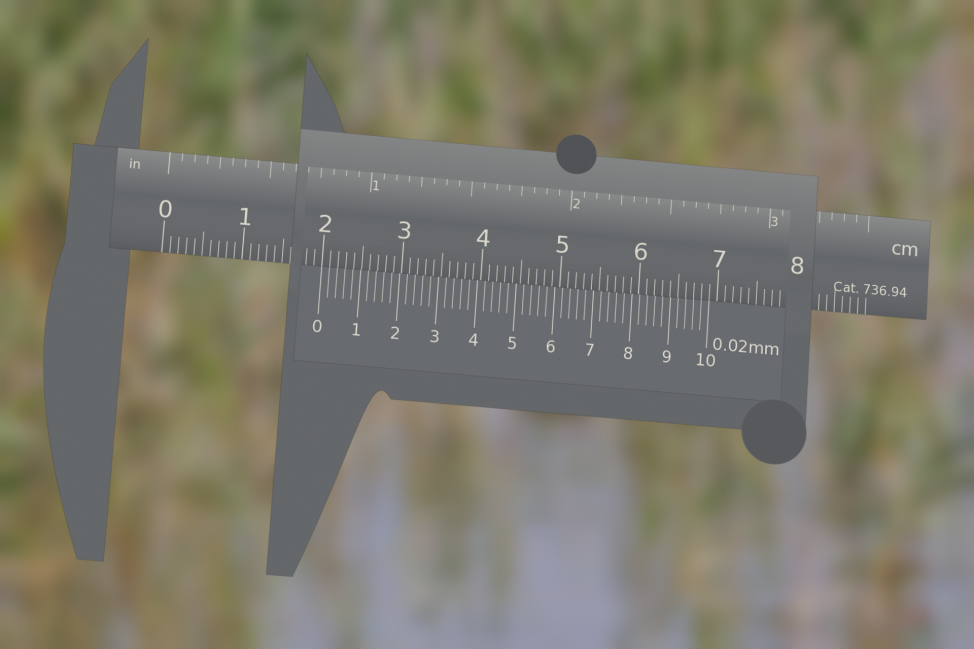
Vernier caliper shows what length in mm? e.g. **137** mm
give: **20.0** mm
